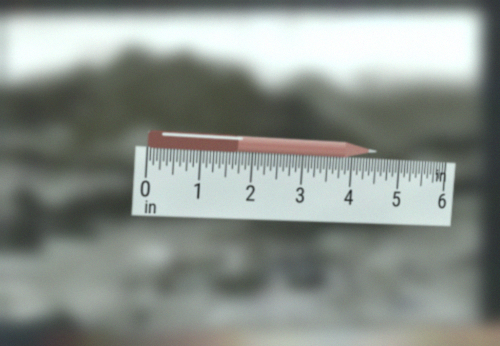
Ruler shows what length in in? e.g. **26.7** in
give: **4.5** in
